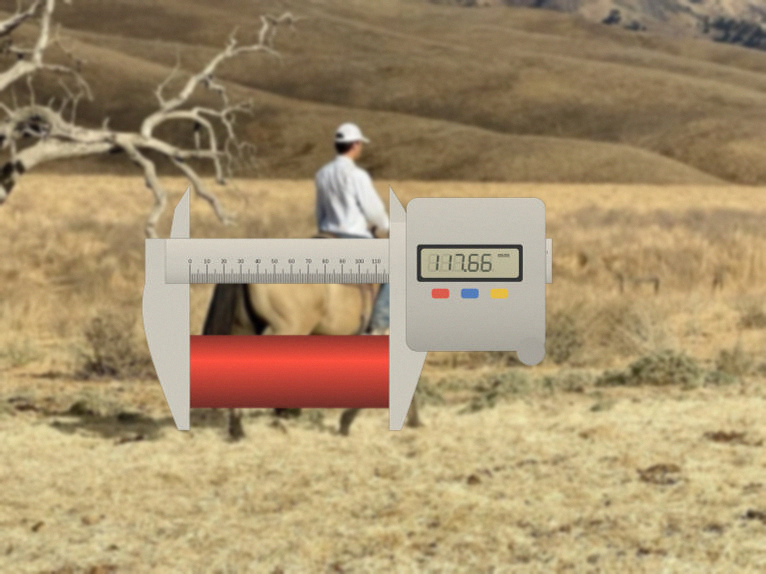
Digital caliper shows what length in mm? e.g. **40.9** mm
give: **117.66** mm
